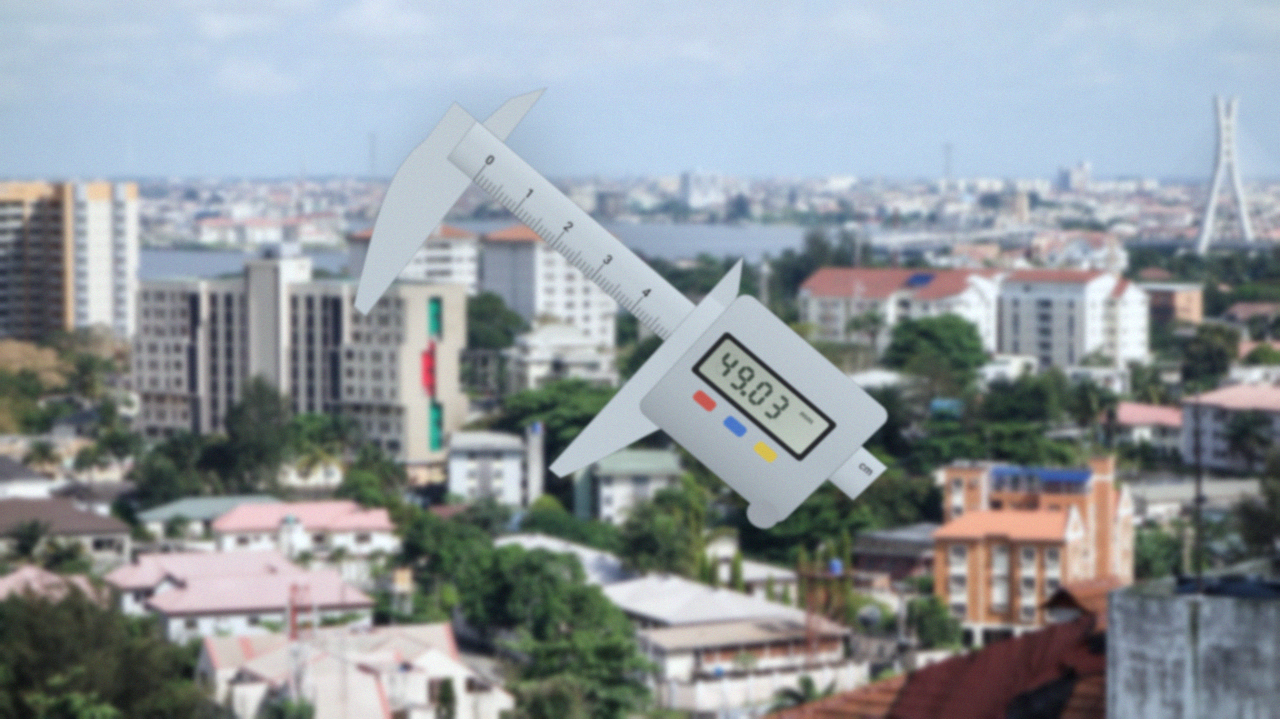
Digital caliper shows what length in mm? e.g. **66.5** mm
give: **49.03** mm
